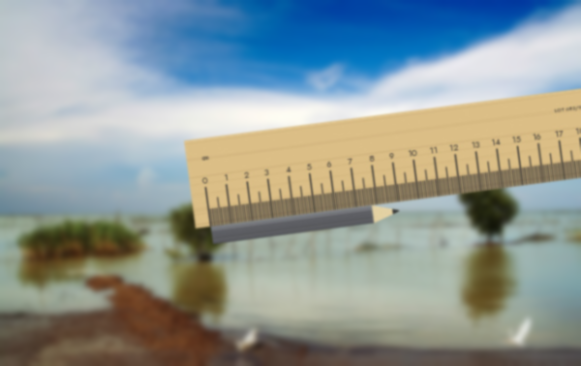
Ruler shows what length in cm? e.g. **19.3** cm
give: **9** cm
